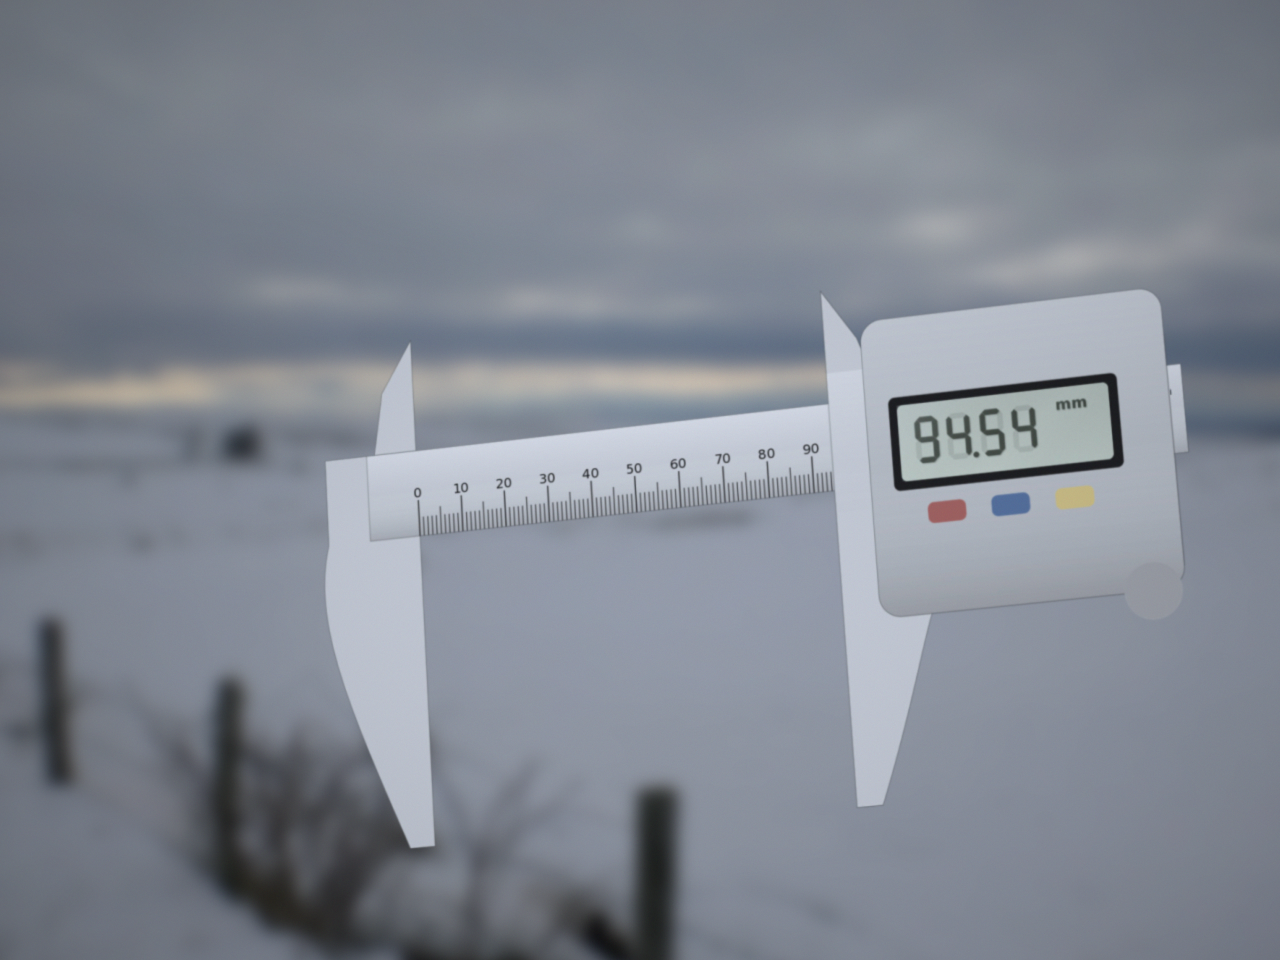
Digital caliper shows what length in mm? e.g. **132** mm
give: **94.54** mm
